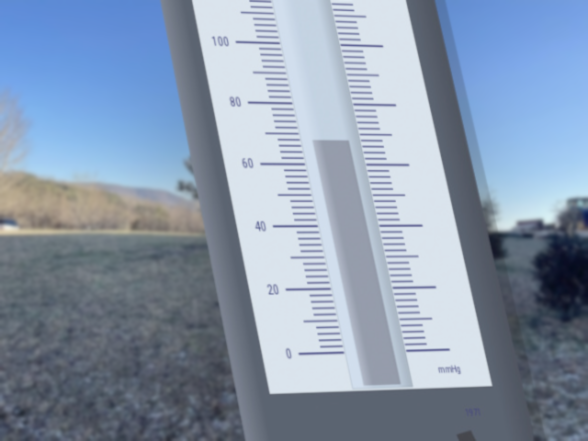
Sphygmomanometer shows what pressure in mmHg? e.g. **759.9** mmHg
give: **68** mmHg
